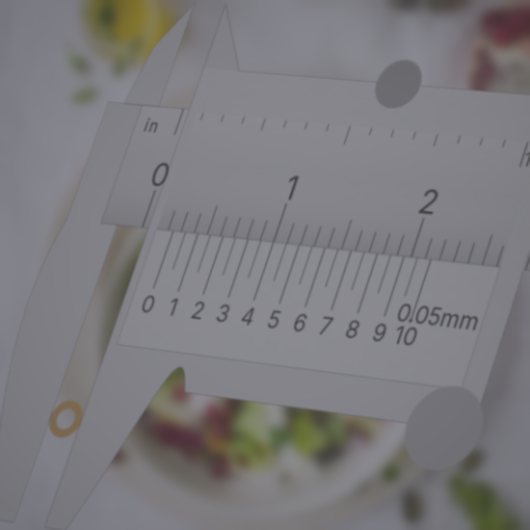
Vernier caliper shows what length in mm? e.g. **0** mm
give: **2.4** mm
